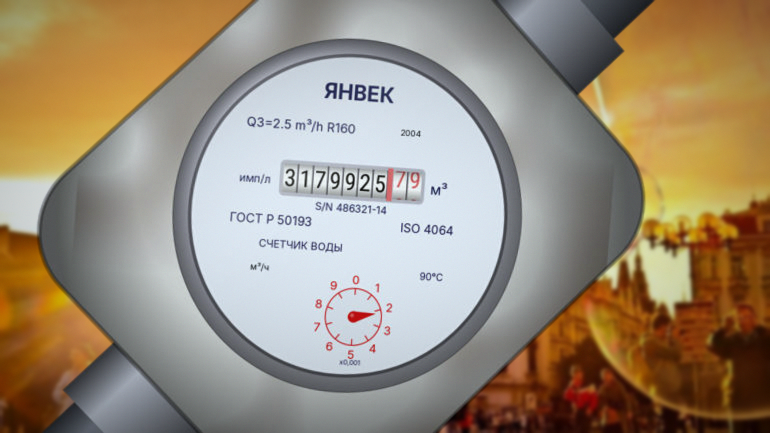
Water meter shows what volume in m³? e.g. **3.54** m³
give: **3179925.792** m³
